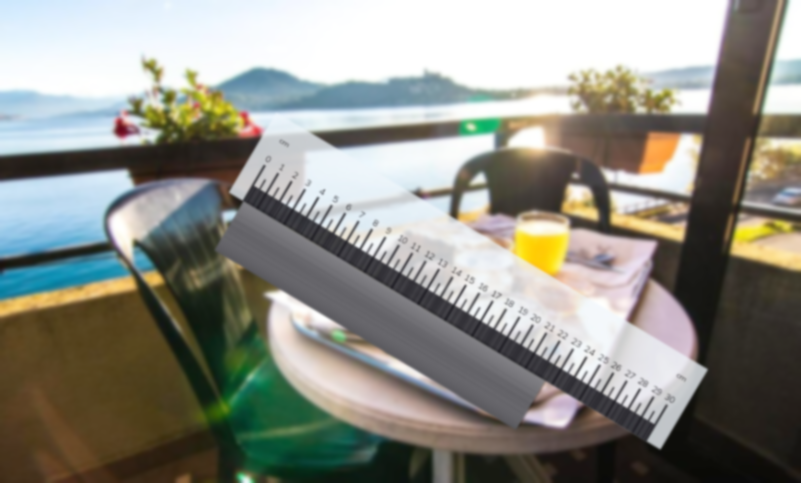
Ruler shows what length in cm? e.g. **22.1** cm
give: **22.5** cm
